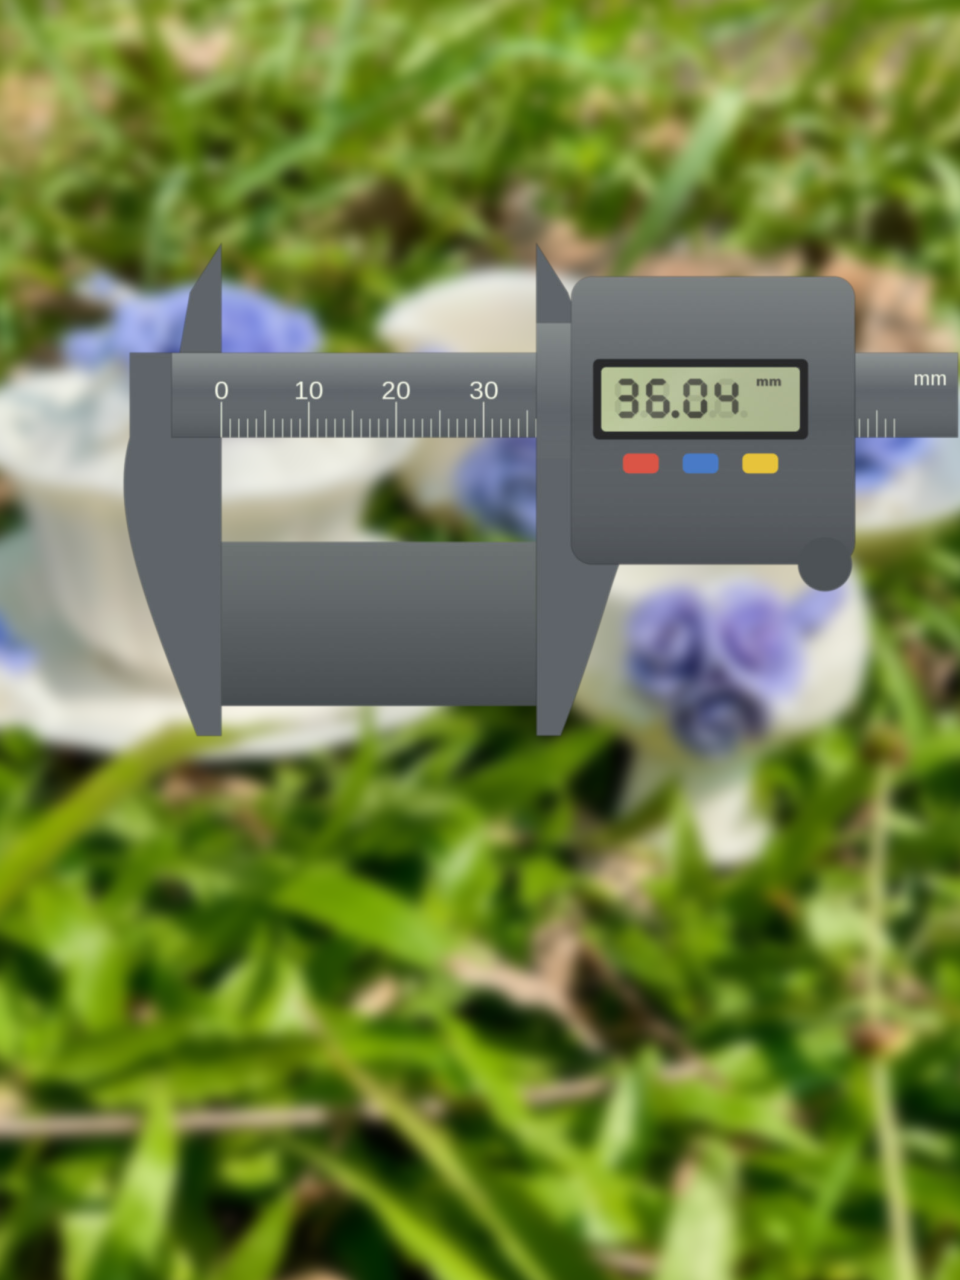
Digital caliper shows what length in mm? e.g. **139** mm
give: **36.04** mm
